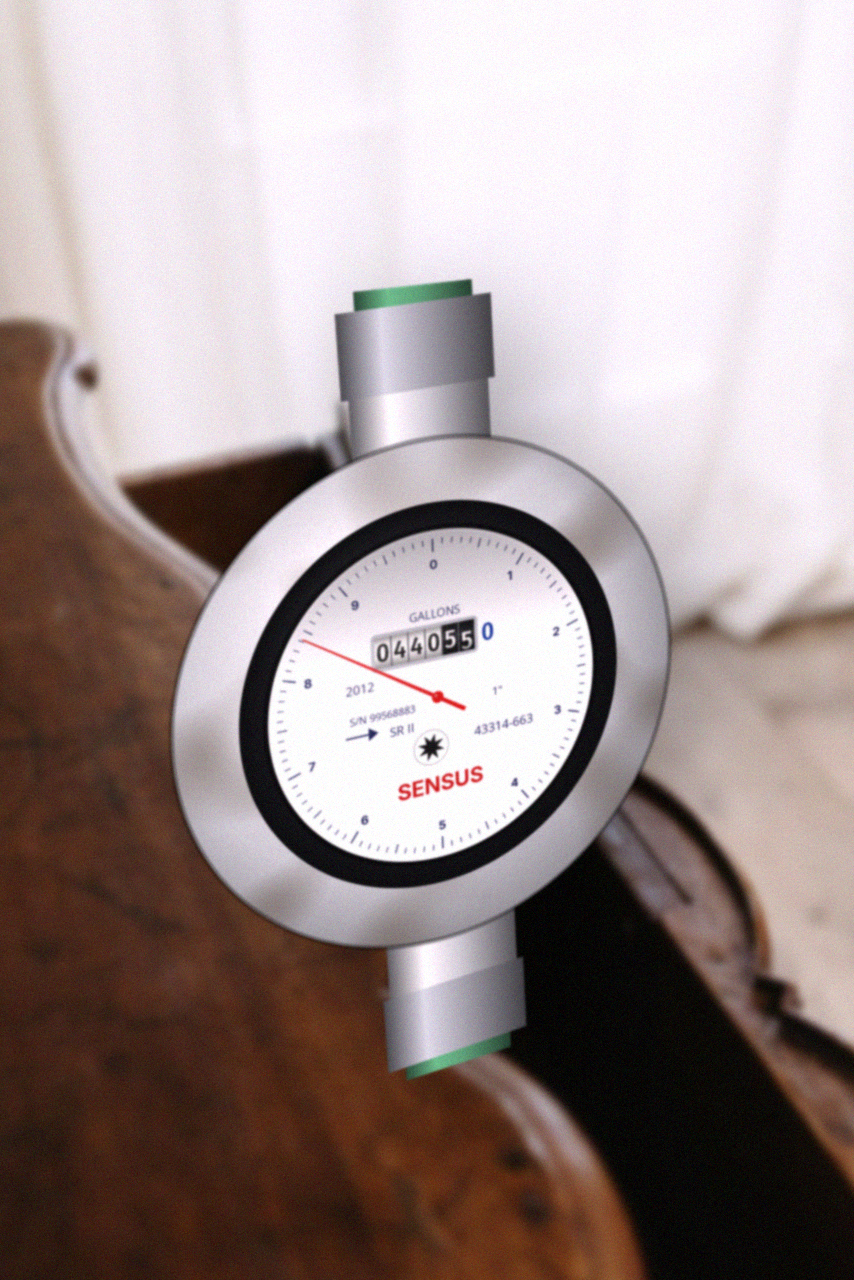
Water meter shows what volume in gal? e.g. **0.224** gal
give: **440548.4** gal
